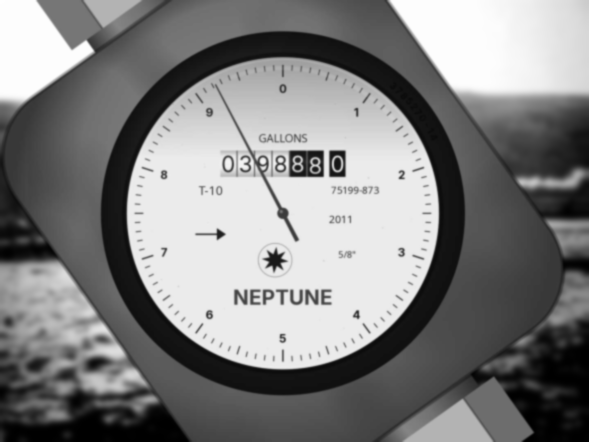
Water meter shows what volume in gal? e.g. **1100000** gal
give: **398879.2** gal
